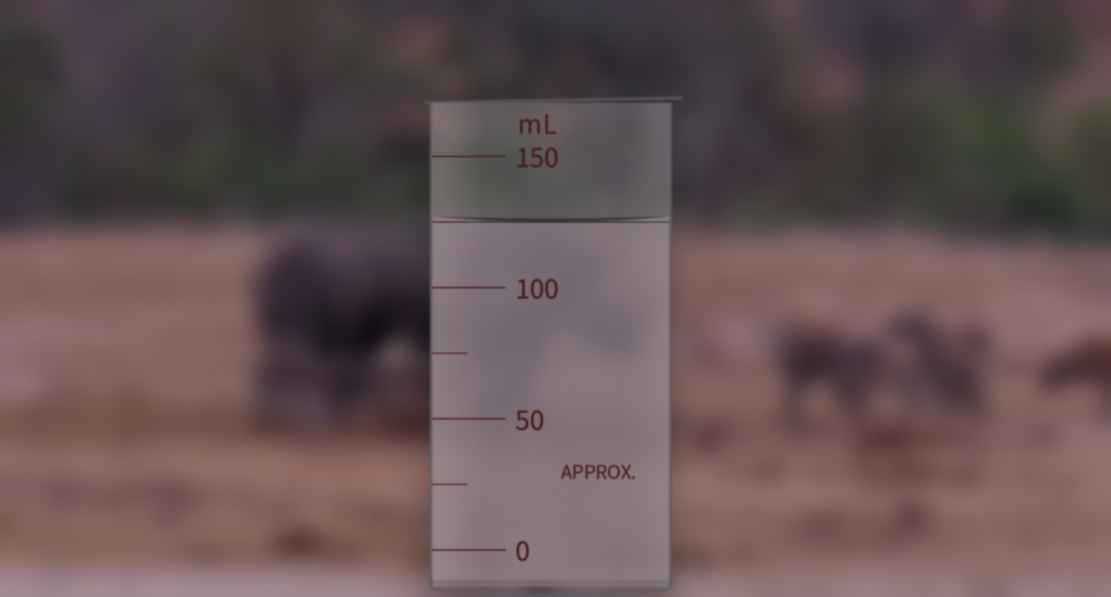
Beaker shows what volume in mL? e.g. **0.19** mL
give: **125** mL
